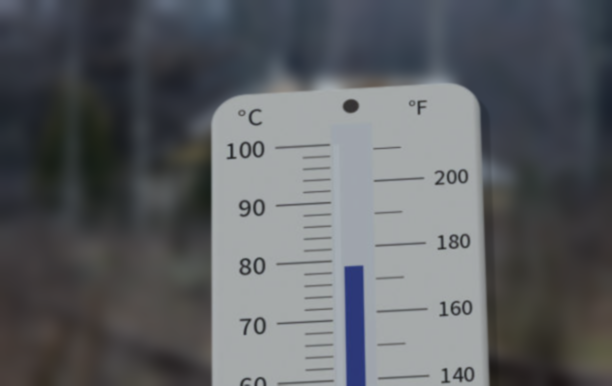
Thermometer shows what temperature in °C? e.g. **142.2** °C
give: **79** °C
